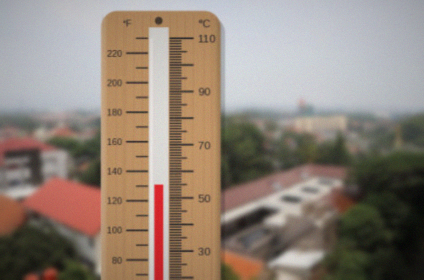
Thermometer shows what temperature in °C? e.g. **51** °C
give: **55** °C
